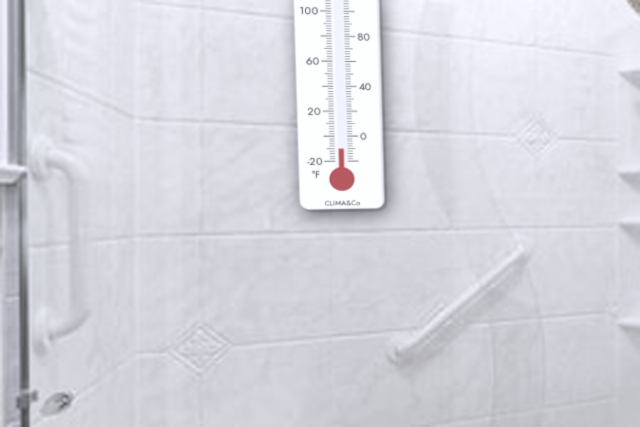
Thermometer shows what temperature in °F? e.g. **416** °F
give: **-10** °F
